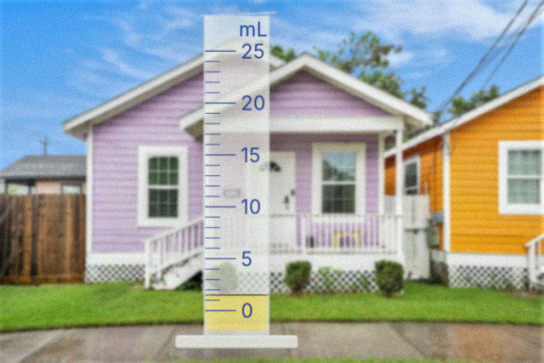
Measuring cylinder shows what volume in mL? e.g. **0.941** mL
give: **1.5** mL
